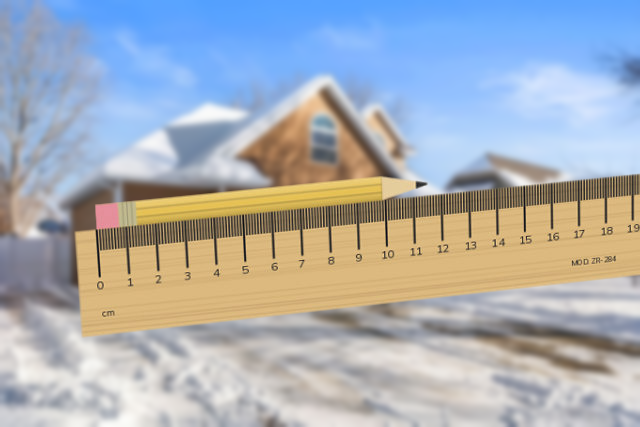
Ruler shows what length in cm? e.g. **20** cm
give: **11.5** cm
